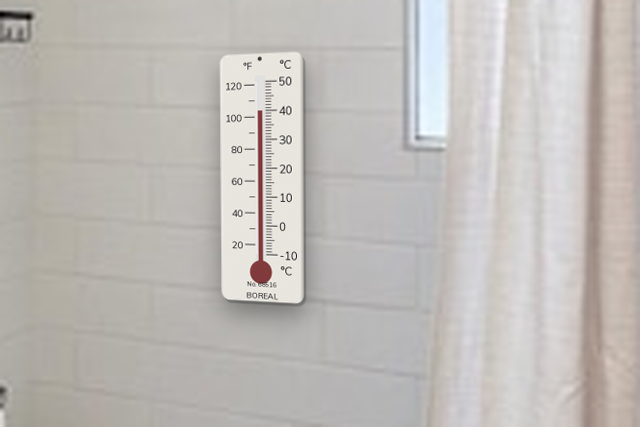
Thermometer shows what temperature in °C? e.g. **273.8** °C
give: **40** °C
